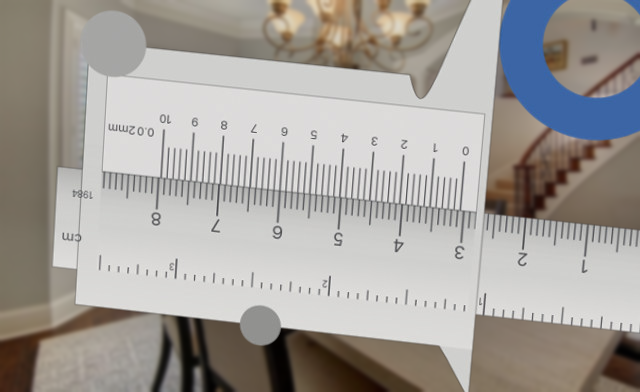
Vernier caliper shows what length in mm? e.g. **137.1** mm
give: **30.6** mm
